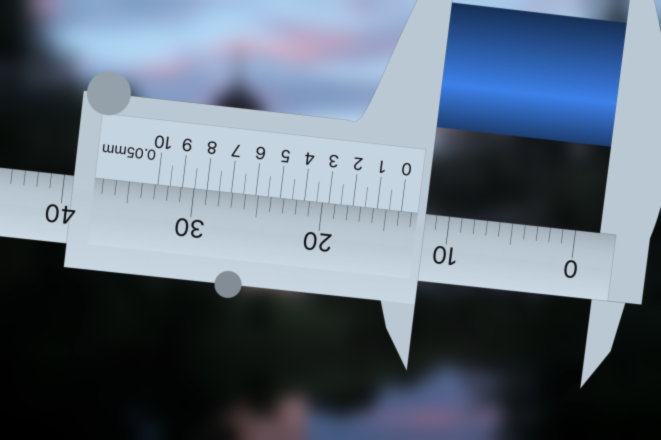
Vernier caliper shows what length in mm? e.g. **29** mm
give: **13.8** mm
